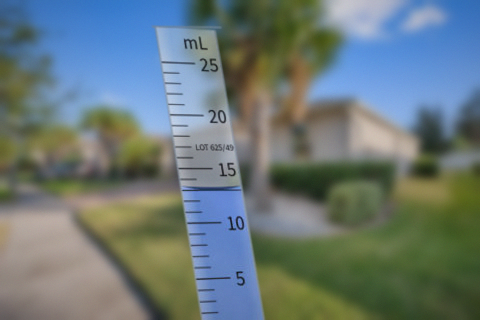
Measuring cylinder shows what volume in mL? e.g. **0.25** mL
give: **13** mL
